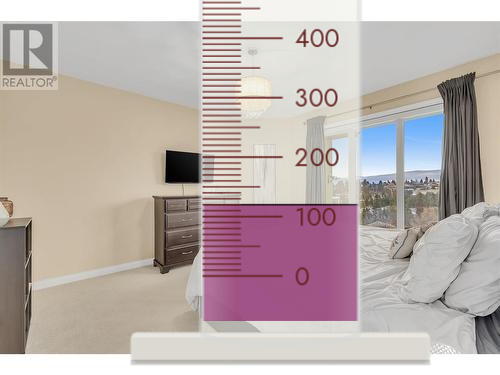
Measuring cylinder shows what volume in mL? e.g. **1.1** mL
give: **120** mL
